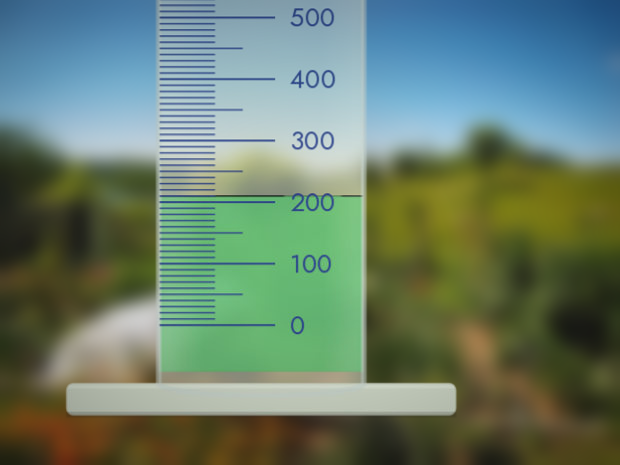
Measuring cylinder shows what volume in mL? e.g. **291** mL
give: **210** mL
